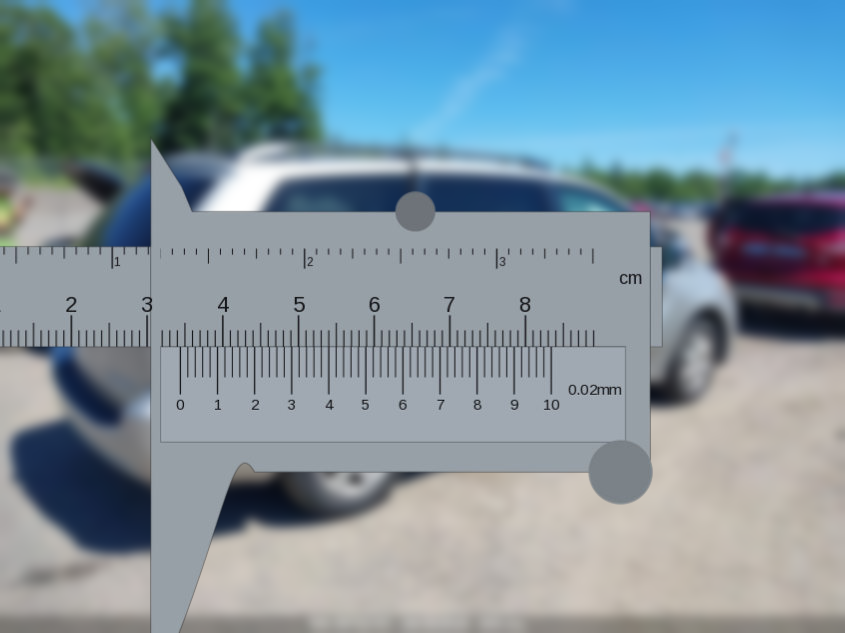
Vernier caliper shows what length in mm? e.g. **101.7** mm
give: **34.4** mm
